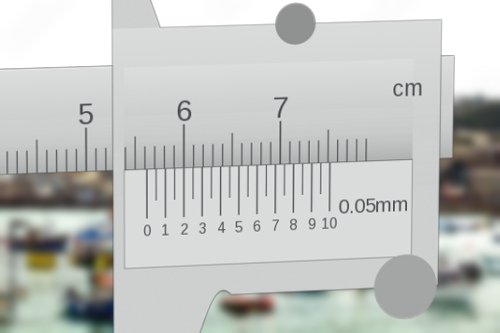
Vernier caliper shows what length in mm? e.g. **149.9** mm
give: **56.2** mm
